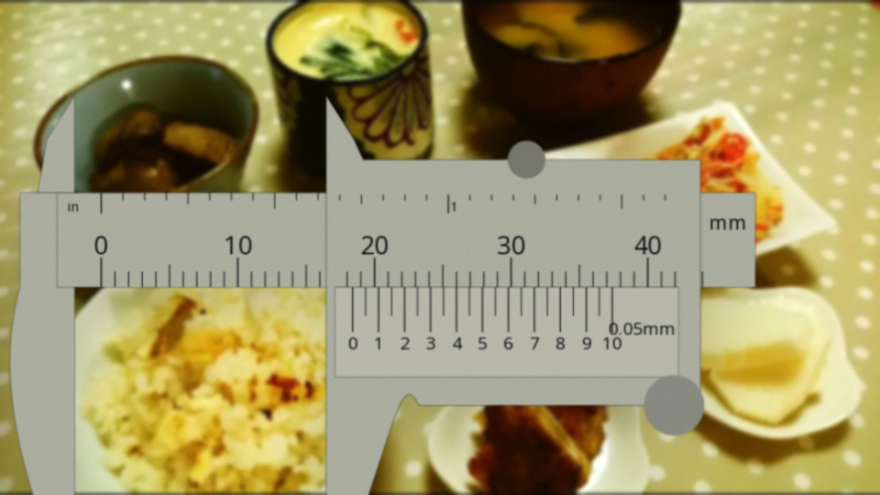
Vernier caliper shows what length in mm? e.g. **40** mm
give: **18.4** mm
